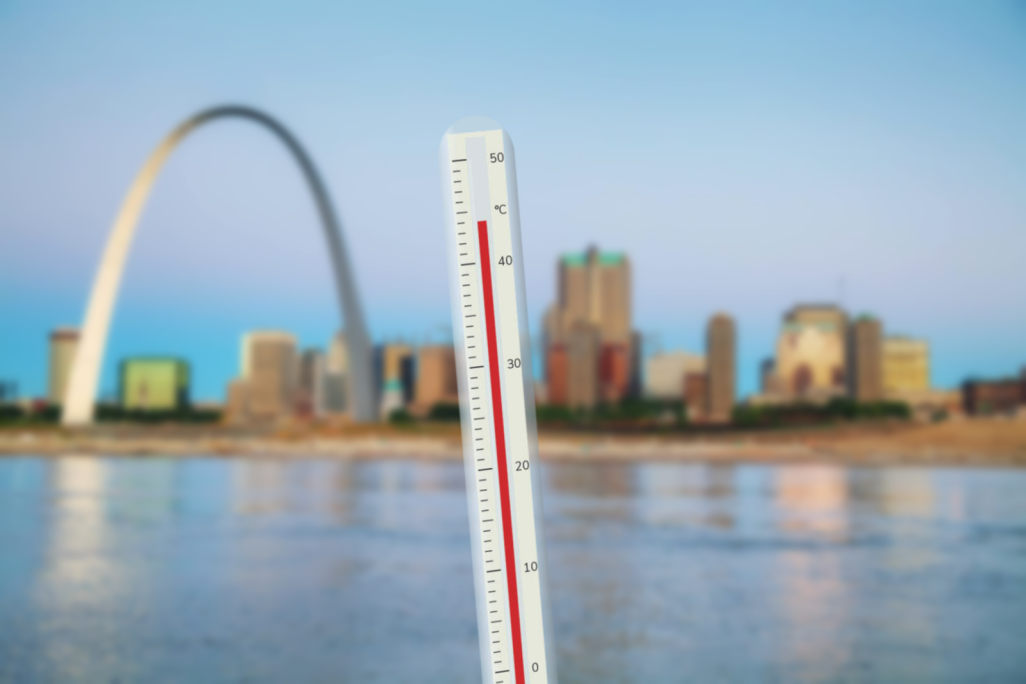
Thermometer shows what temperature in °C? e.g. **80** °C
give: **44** °C
